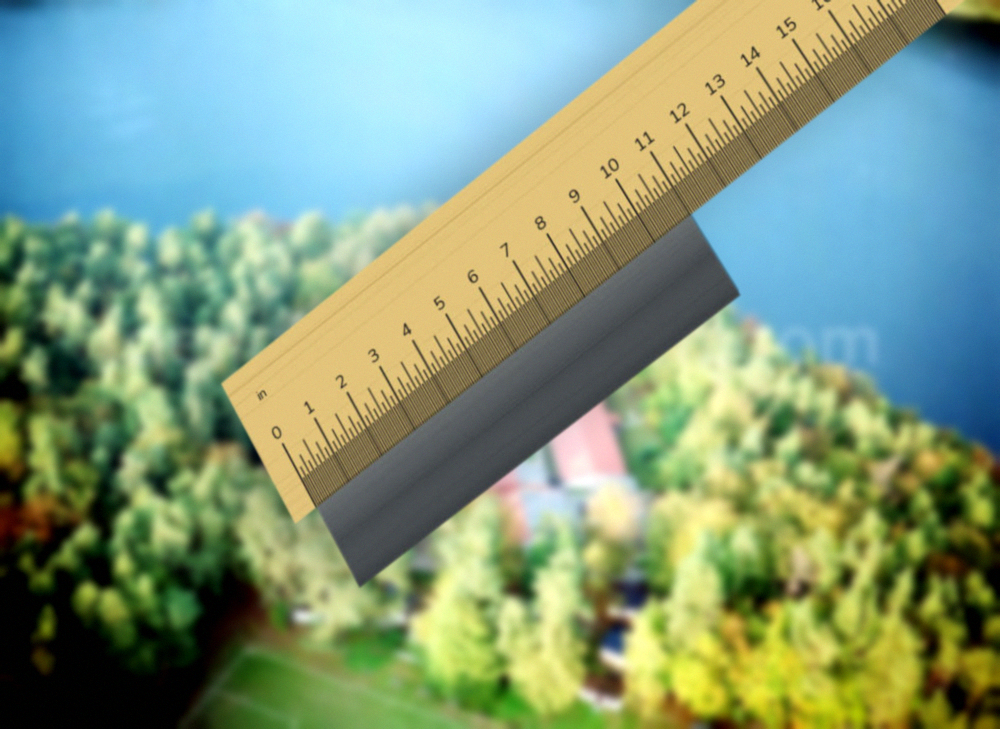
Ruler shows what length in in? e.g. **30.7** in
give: **11** in
